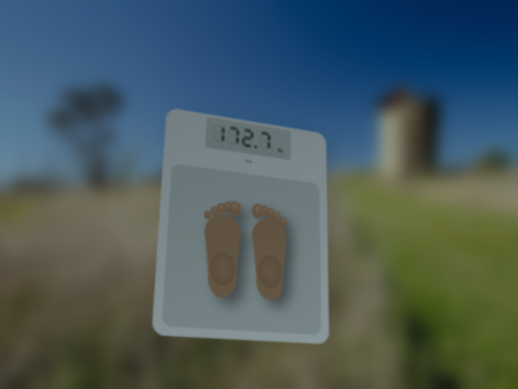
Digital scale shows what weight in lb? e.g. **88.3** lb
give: **172.7** lb
